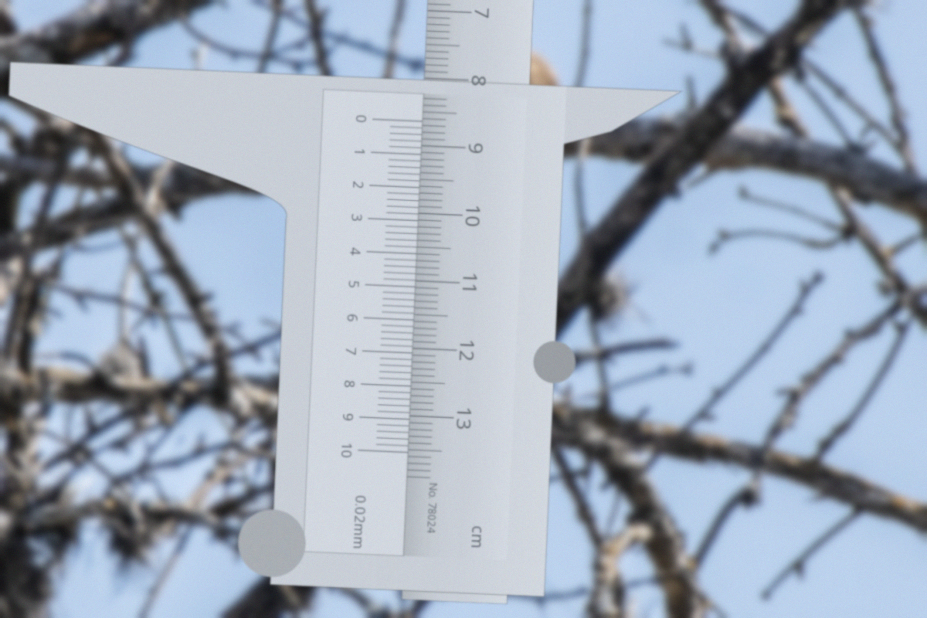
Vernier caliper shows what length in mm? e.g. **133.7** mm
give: **86.4** mm
